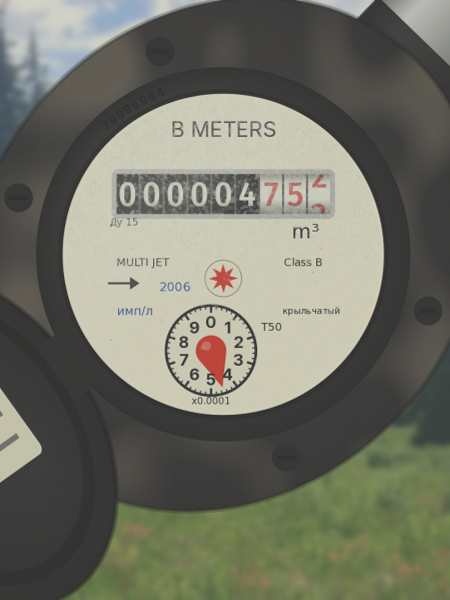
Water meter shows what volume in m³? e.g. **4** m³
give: **4.7524** m³
